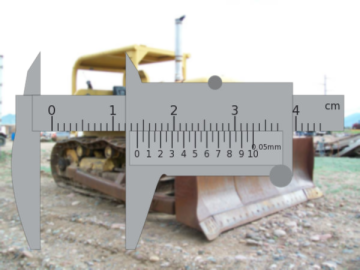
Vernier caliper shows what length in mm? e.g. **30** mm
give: **14.0** mm
